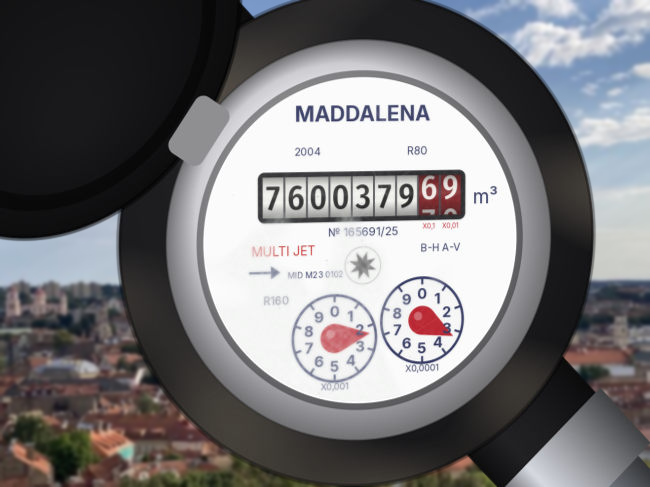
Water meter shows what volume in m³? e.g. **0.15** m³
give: **7600379.6923** m³
